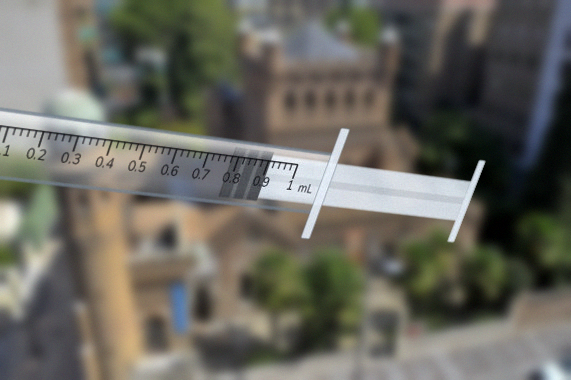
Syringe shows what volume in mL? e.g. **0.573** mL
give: **0.78** mL
